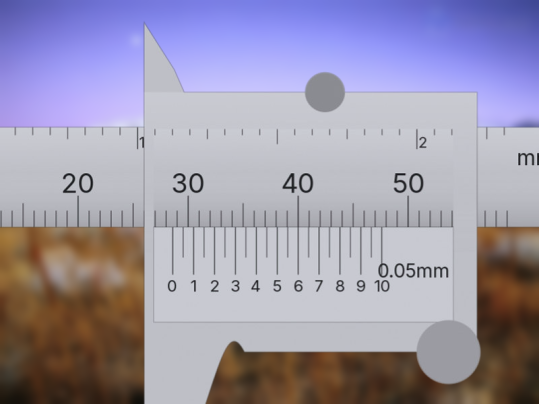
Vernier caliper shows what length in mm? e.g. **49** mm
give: **28.6** mm
